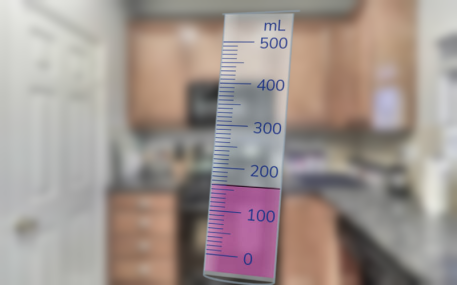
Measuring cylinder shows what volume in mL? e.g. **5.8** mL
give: **160** mL
